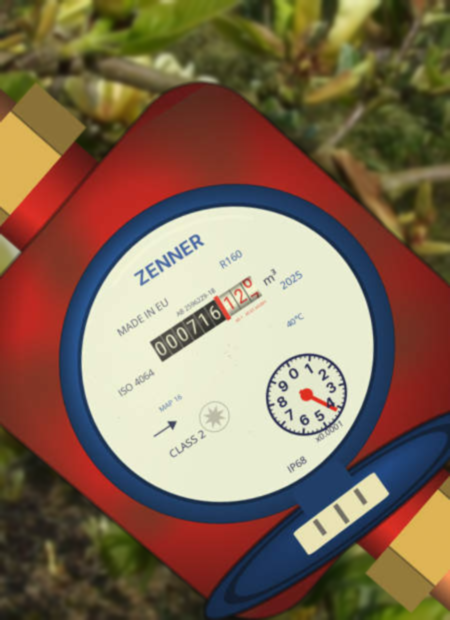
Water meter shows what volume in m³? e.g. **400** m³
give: **716.1264** m³
